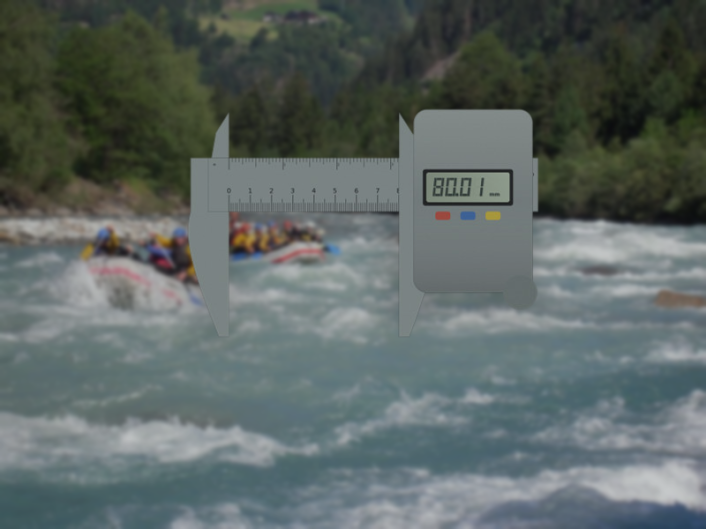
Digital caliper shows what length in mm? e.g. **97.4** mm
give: **80.01** mm
